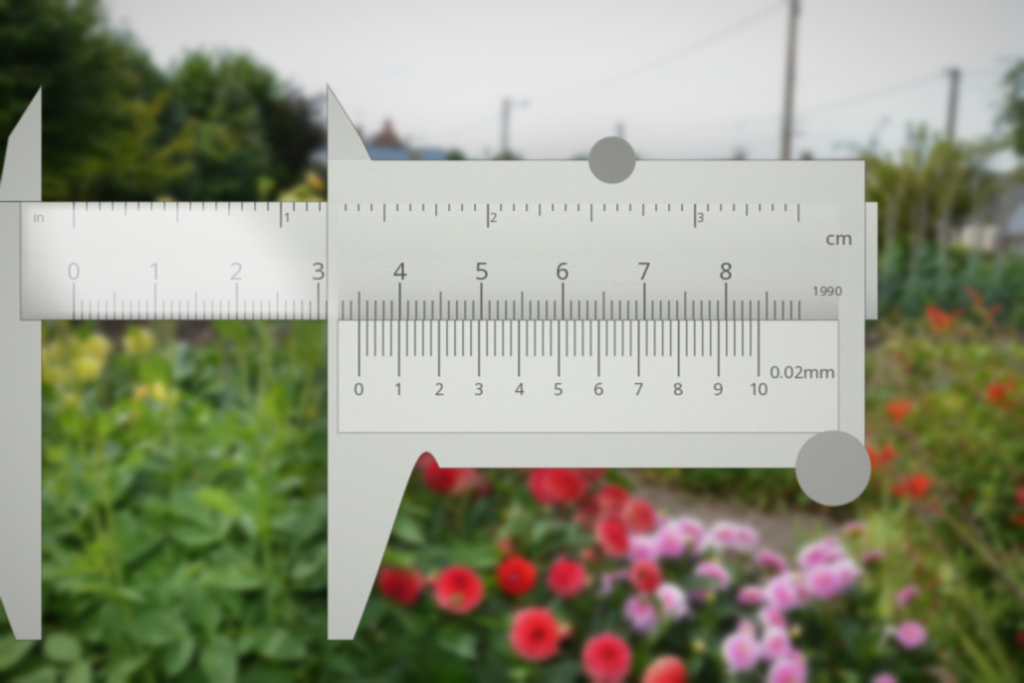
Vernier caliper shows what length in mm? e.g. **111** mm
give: **35.0** mm
